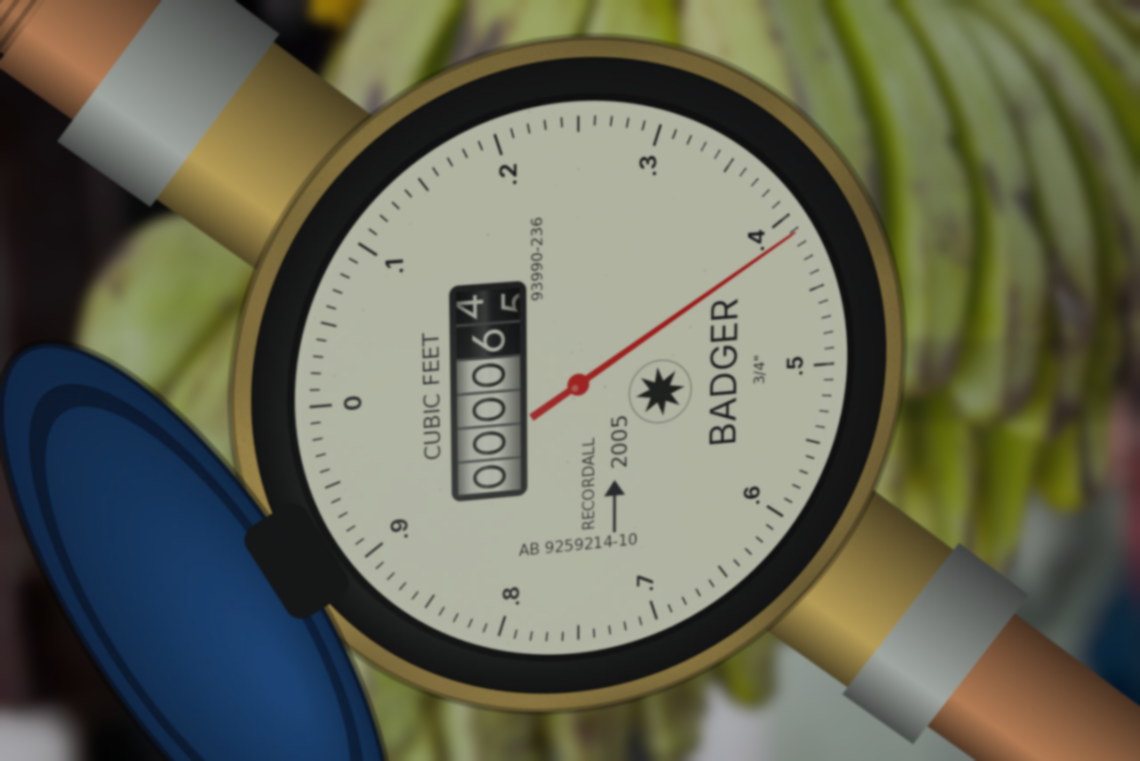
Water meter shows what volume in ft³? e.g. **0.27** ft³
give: **64.41** ft³
